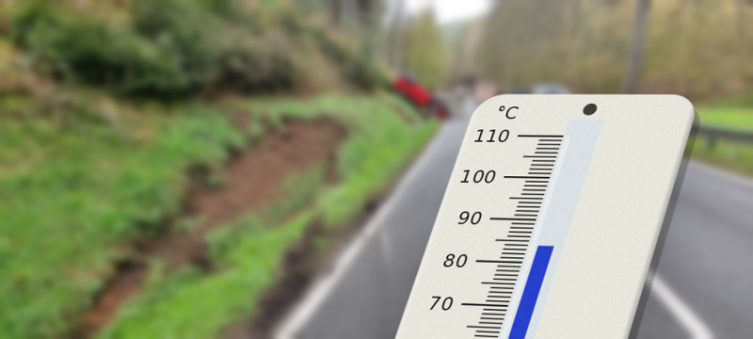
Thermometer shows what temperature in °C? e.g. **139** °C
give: **84** °C
